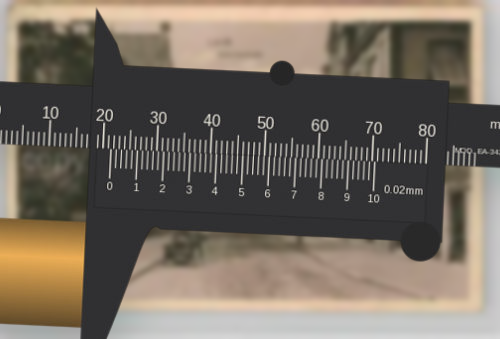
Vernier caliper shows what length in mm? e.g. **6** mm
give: **21.5** mm
